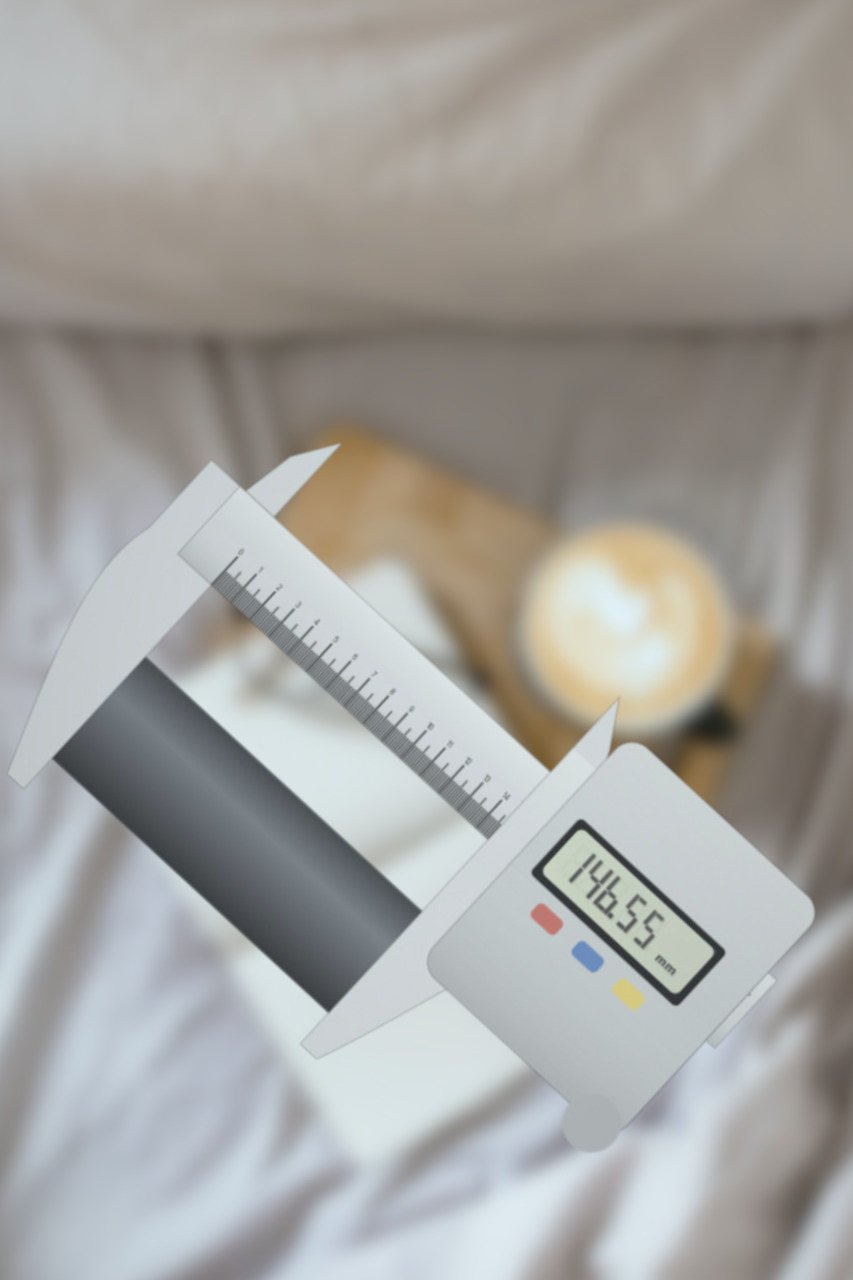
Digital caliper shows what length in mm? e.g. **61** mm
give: **146.55** mm
